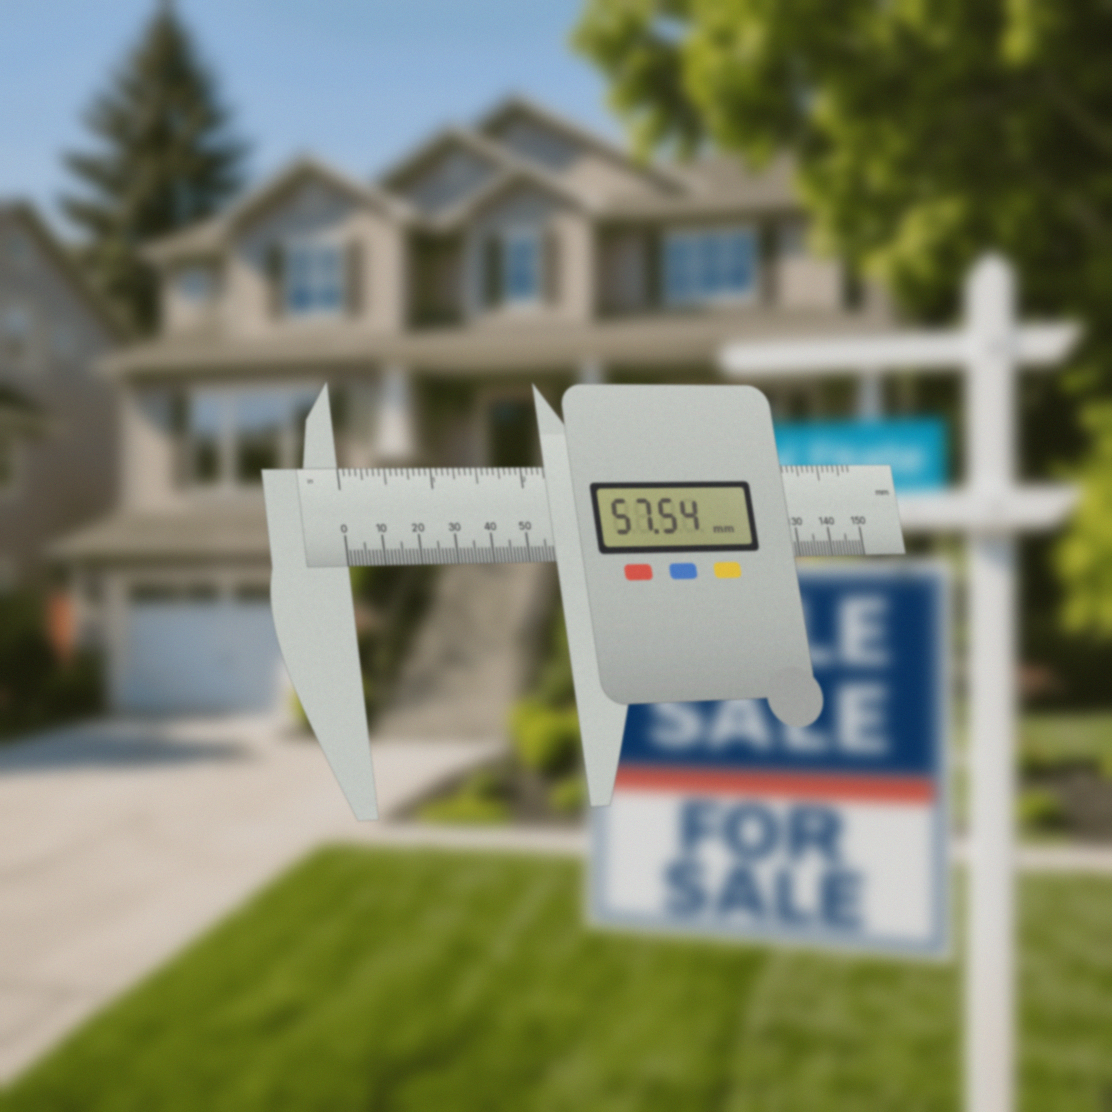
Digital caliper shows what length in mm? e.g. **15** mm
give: **57.54** mm
